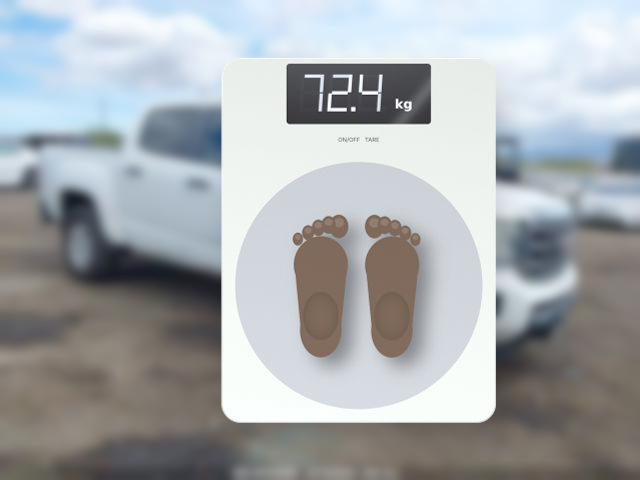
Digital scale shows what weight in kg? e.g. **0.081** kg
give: **72.4** kg
